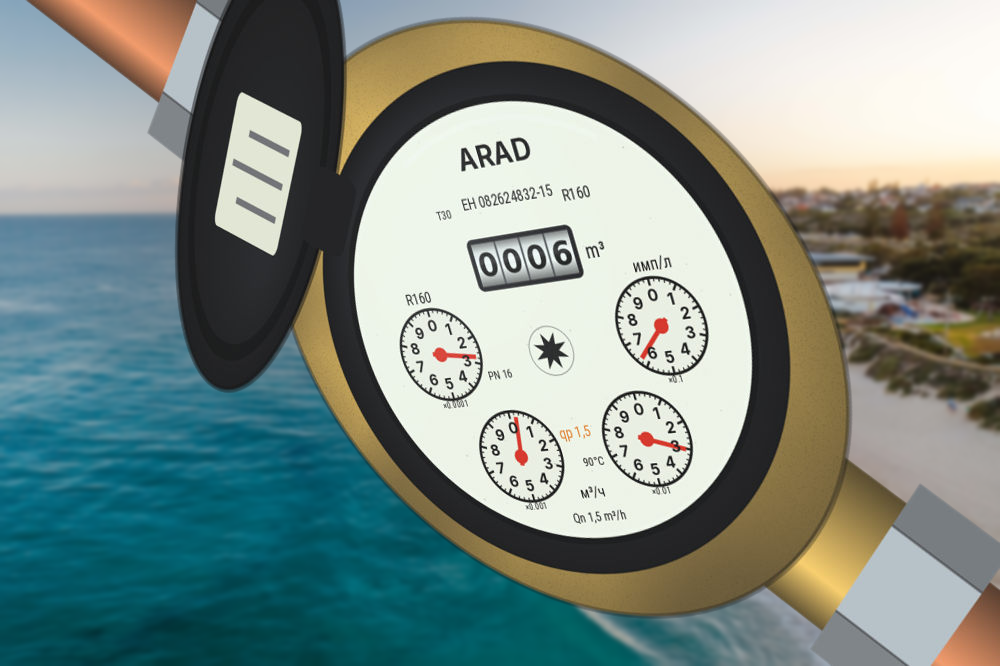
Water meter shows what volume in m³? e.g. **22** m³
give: **6.6302** m³
